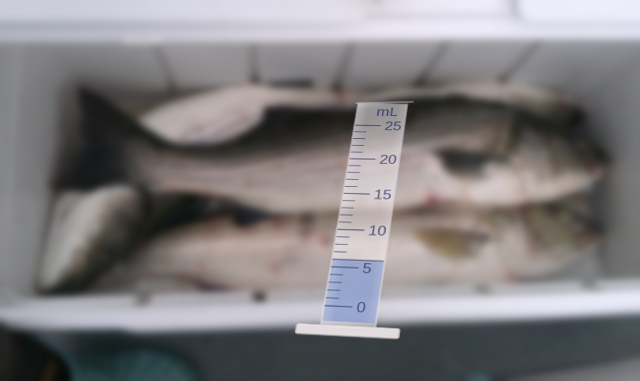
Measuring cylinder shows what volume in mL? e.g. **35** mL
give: **6** mL
